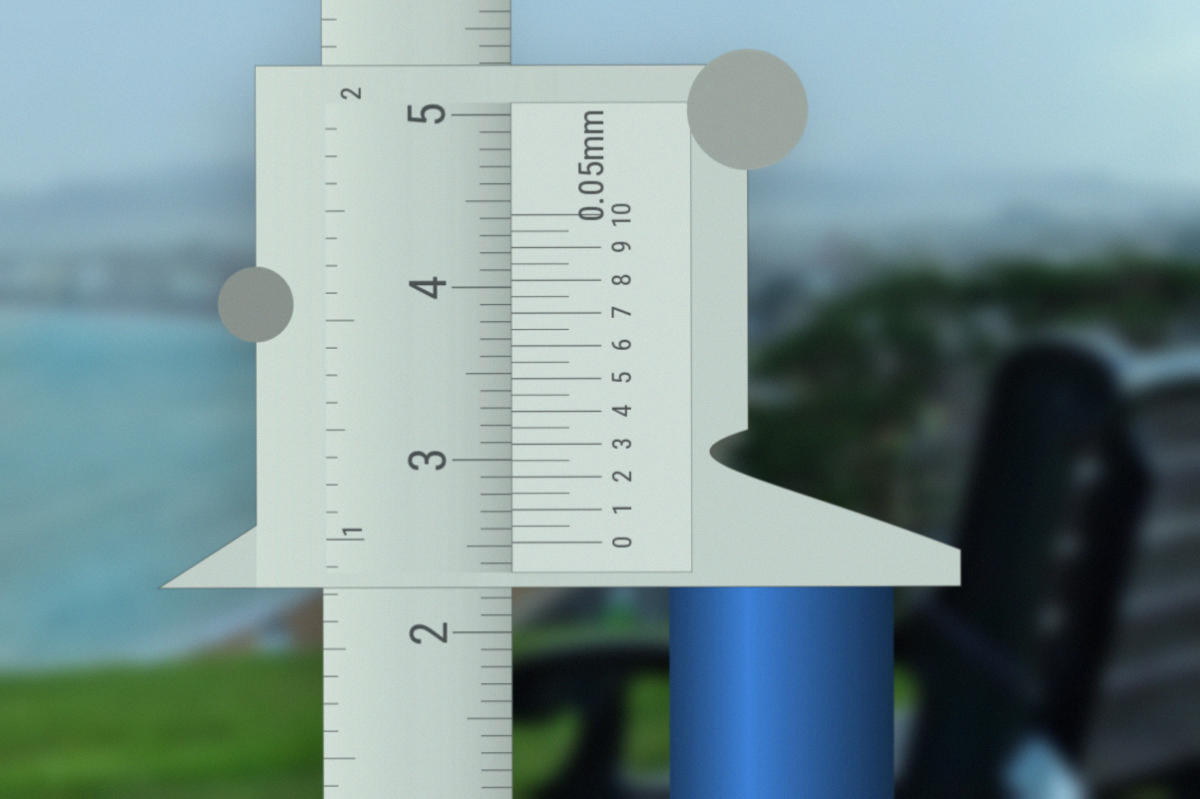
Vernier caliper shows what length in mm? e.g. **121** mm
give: **25.2** mm
